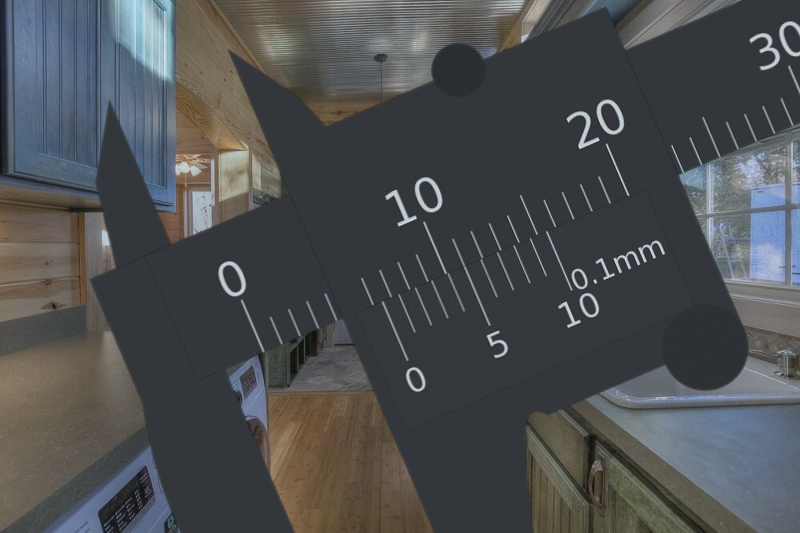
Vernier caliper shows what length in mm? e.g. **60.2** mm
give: **6.5** mm
